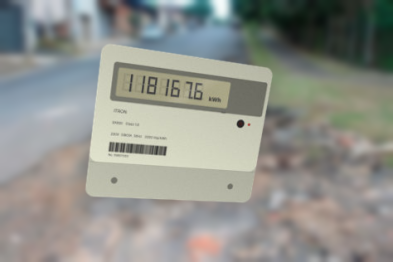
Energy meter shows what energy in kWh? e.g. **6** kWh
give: **118167.6** kWh
